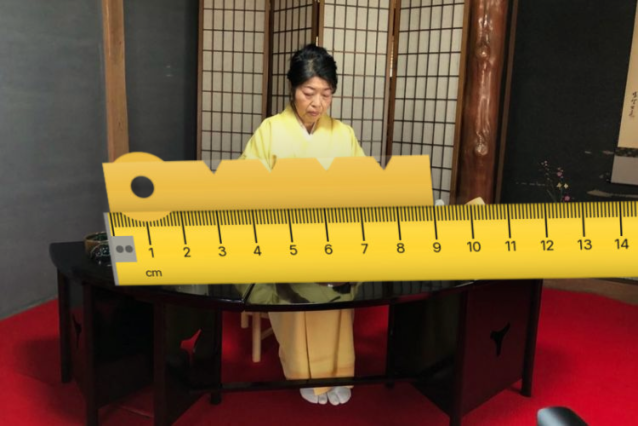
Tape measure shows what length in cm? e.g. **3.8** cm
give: **9** cm
